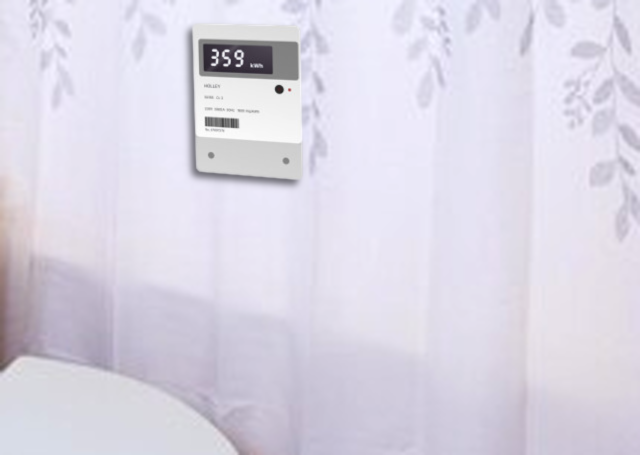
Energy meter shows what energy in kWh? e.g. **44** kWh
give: **359** kWh
